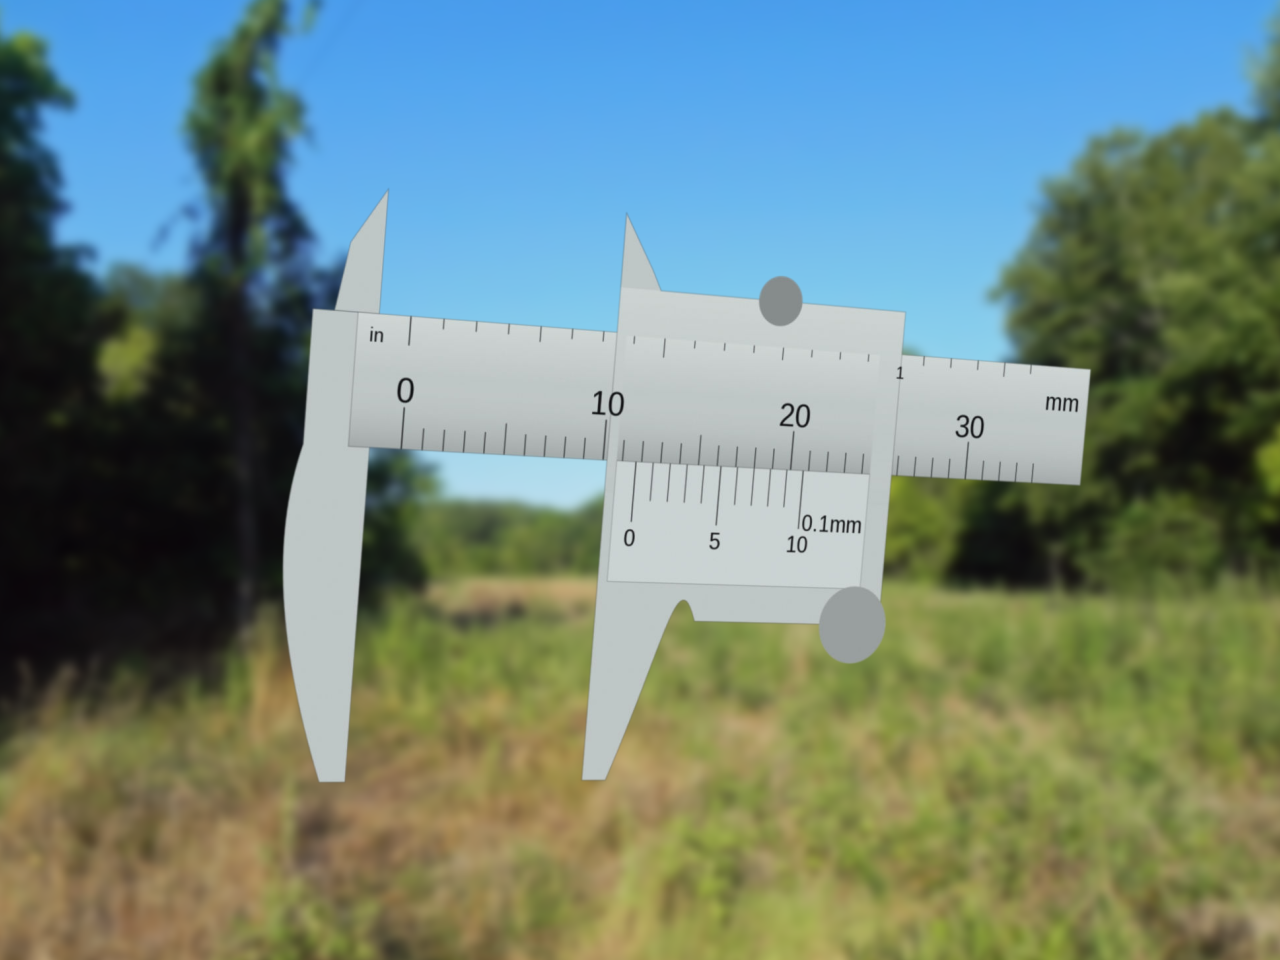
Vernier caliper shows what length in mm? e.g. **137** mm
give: **11.7** mm
